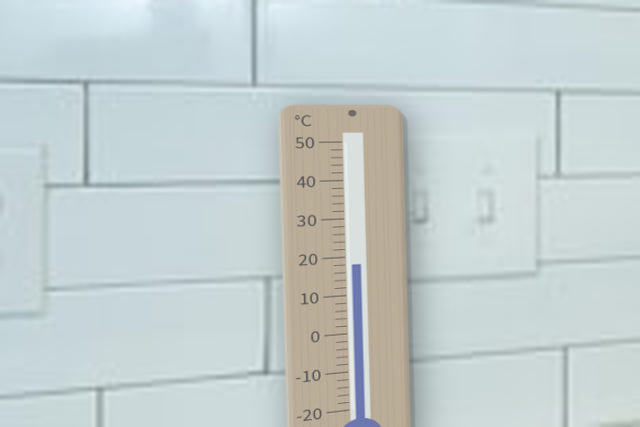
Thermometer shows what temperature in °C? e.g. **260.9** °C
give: **18** °C
